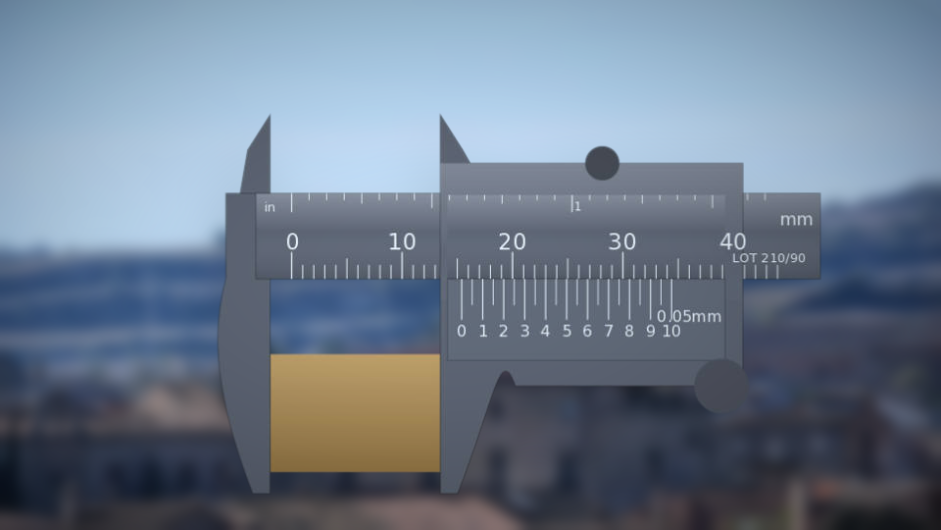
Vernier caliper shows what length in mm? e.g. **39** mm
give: **15.4** mm
